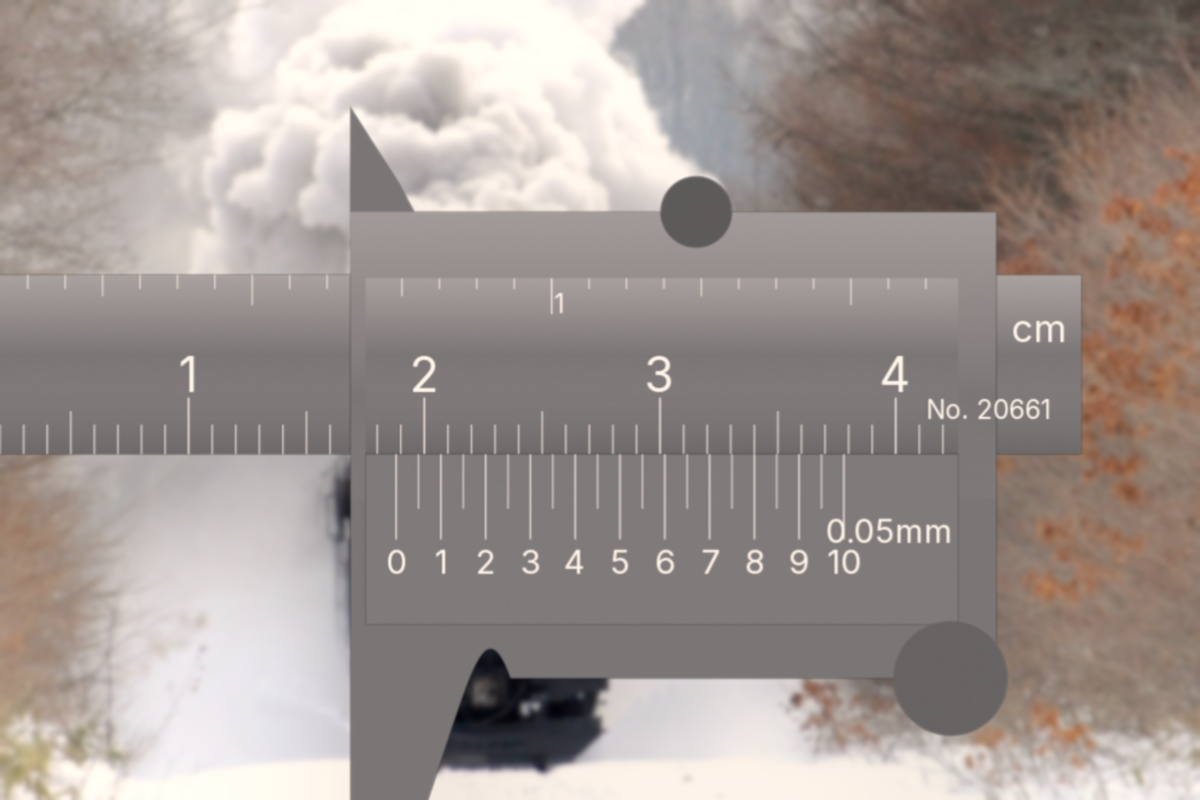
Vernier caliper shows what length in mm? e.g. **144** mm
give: **18.8** mm
